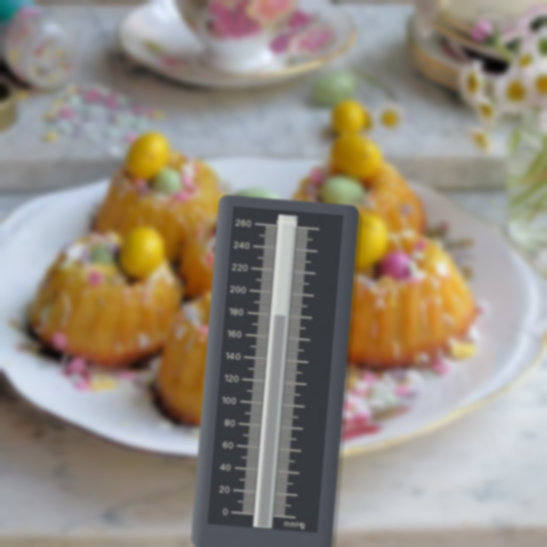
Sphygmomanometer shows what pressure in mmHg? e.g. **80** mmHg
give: **180** mmHg
